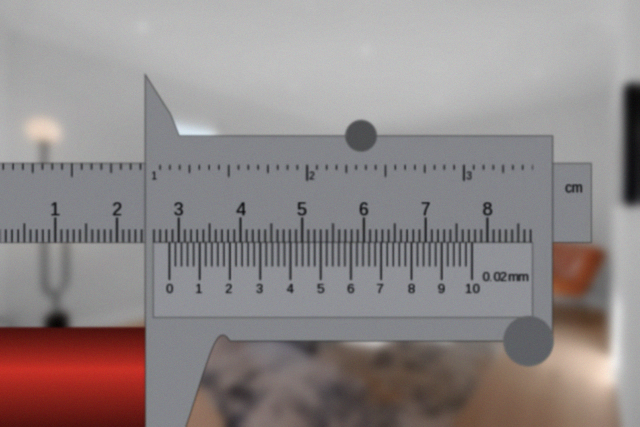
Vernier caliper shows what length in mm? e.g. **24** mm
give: **28.5** mm
